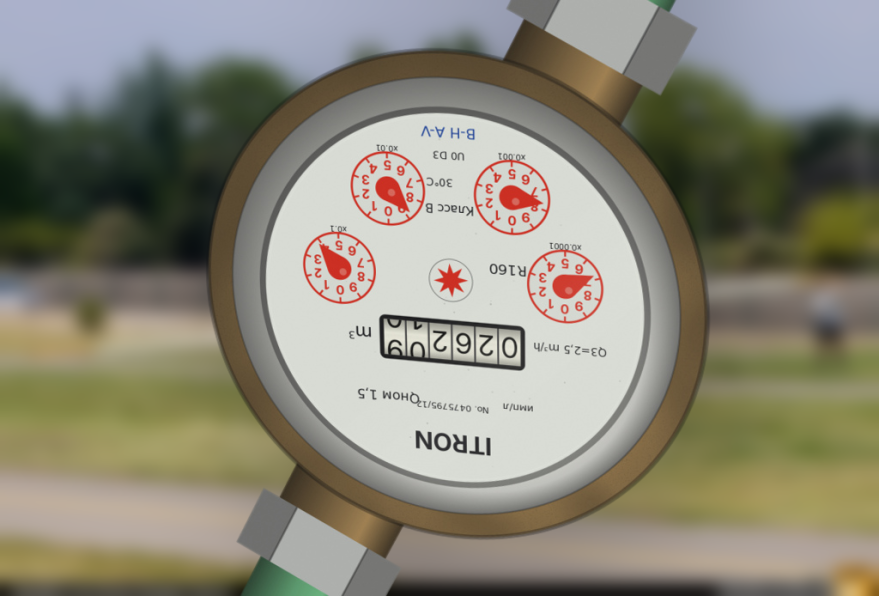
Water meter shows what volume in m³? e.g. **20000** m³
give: **26209.3876** m³
